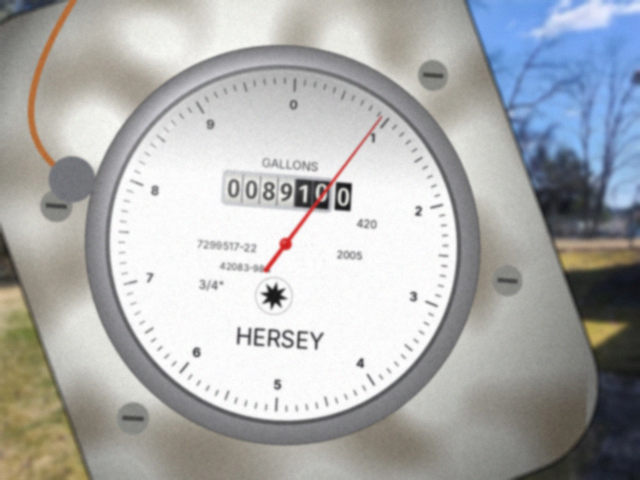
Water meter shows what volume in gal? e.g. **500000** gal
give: **89100.9** gal
